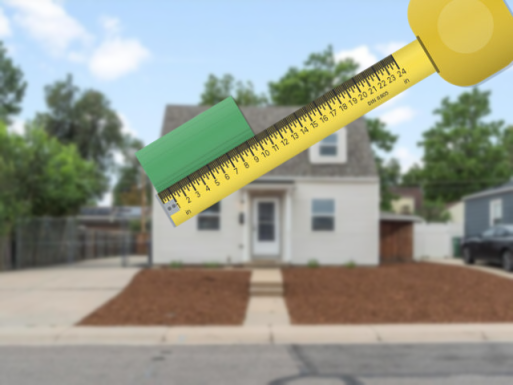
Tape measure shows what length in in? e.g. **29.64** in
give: **10** in
